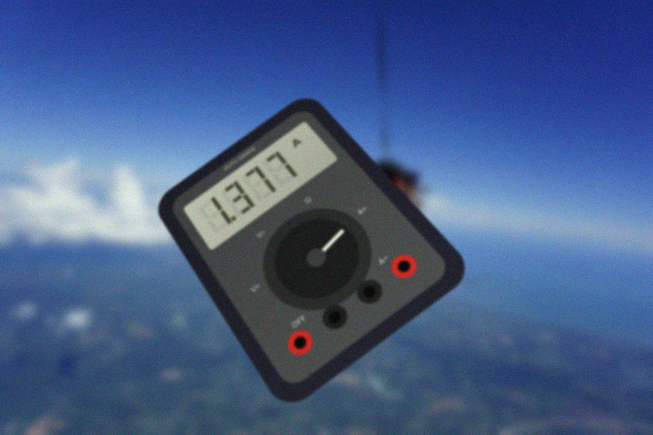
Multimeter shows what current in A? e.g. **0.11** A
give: **1.377** A
